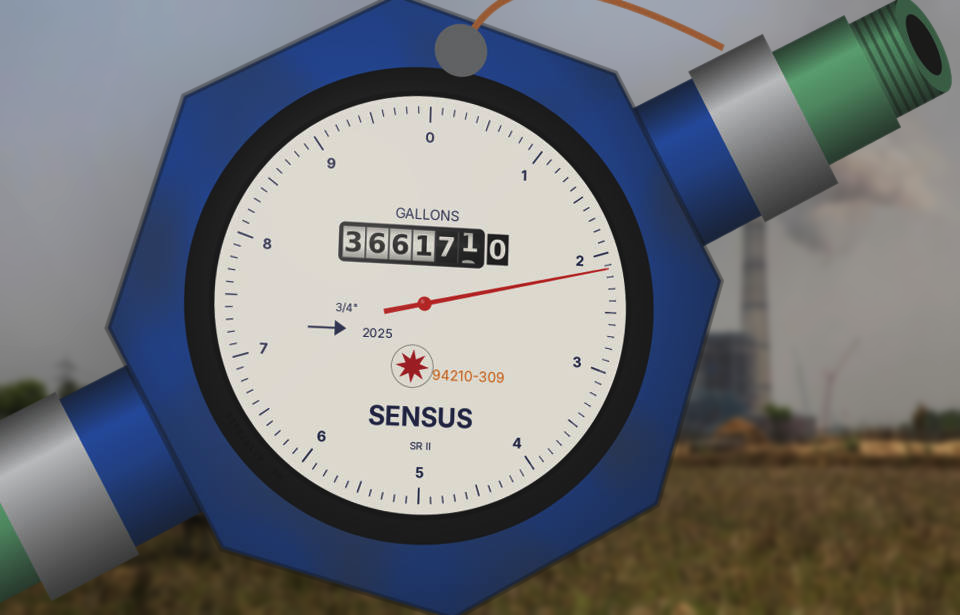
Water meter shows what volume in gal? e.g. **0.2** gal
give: **3661712.1** gal
